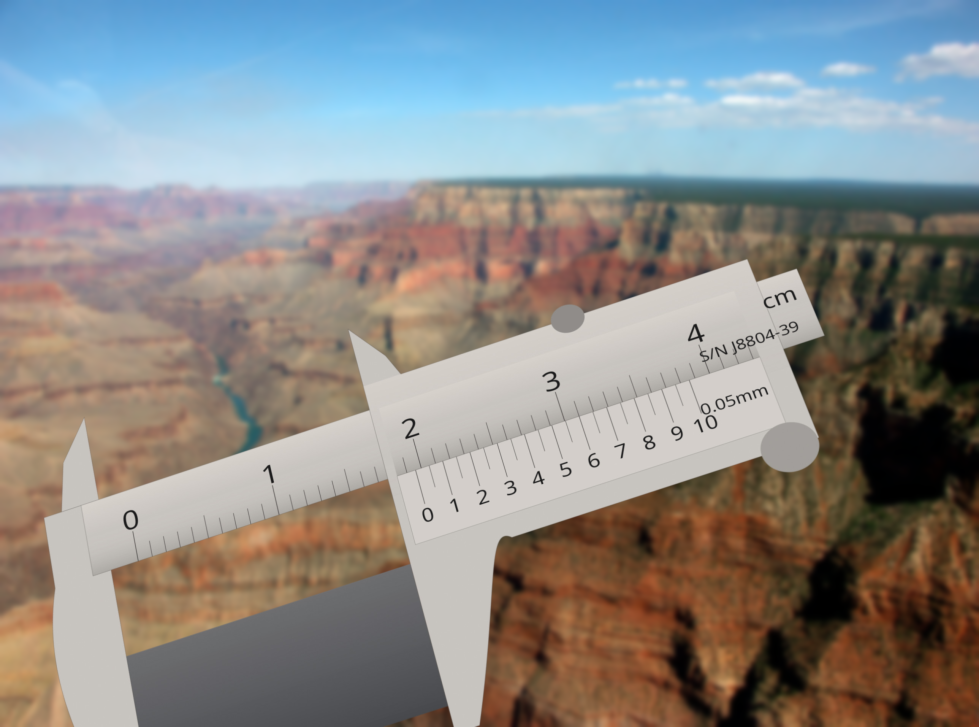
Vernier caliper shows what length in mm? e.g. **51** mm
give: **19.6** mm
